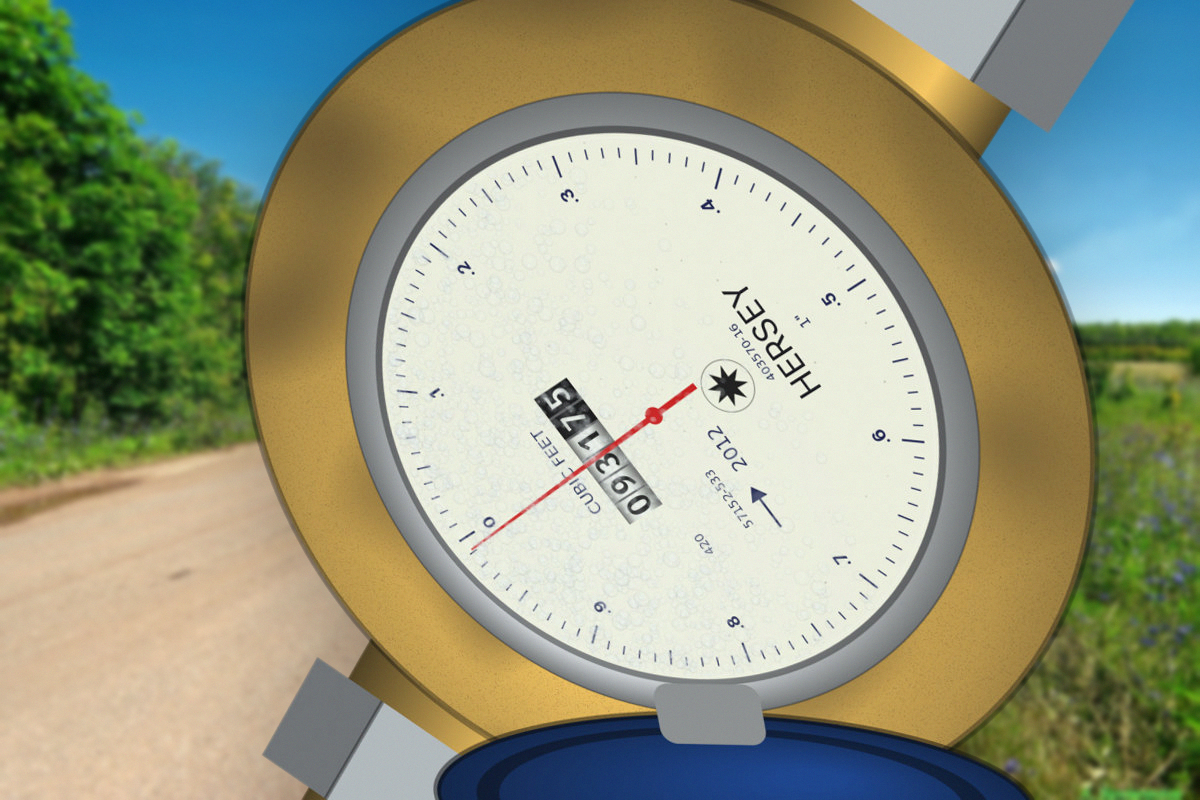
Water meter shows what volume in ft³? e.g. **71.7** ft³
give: **93174.99** ft³
